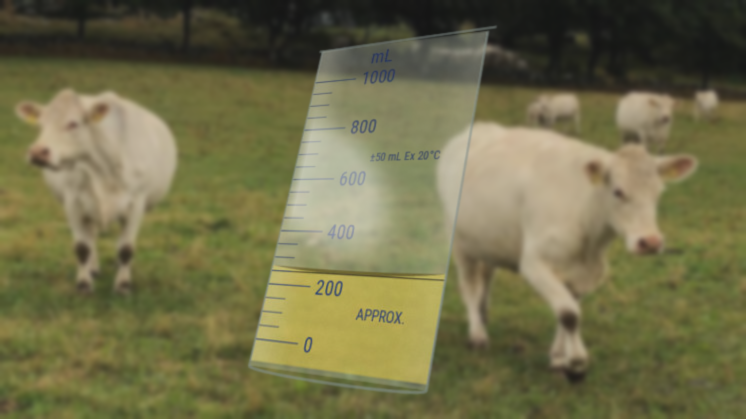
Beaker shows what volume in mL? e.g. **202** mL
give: **250** mL
